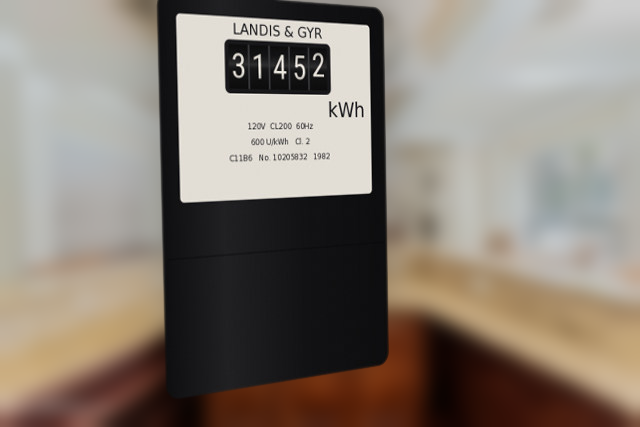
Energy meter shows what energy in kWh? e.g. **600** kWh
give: **31452** kWh
